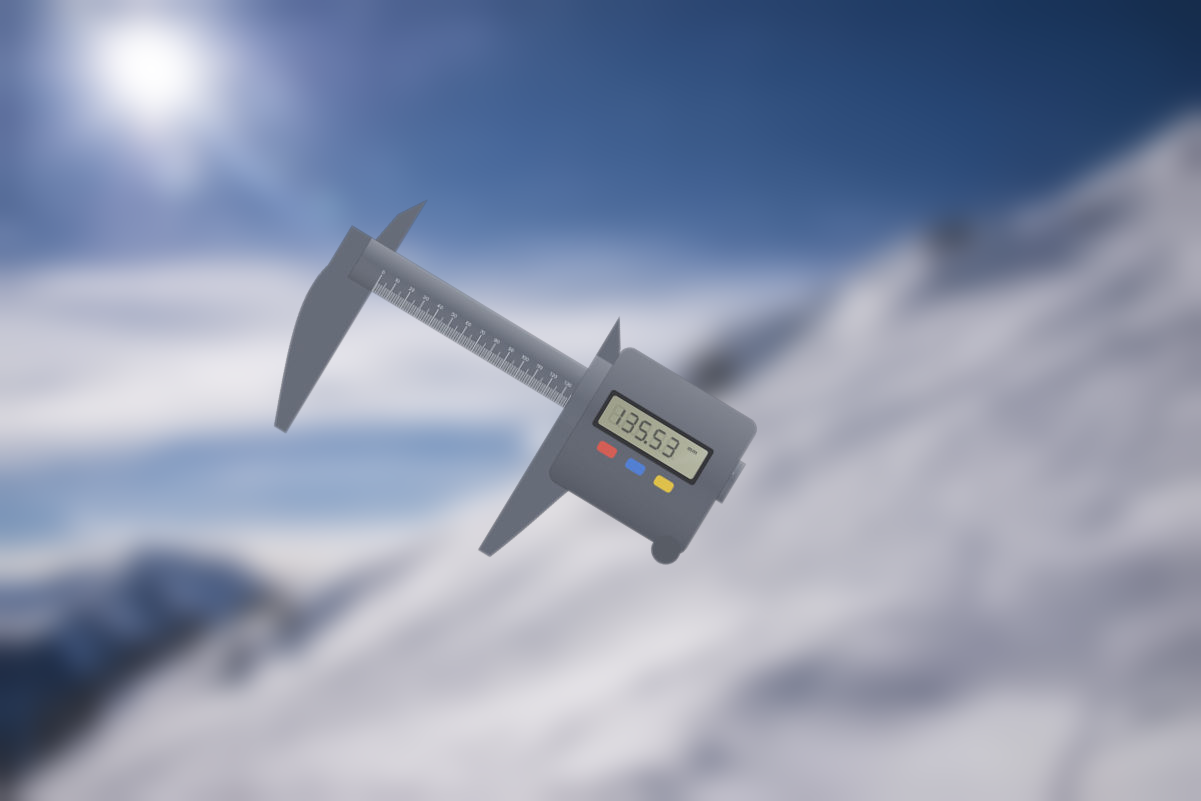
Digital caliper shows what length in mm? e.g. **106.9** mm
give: **135.53** mm
